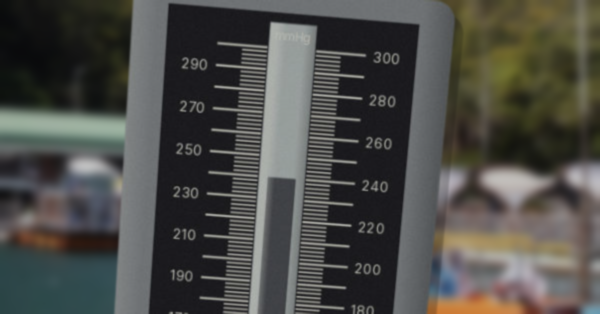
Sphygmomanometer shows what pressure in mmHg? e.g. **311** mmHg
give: **240** mmHg
